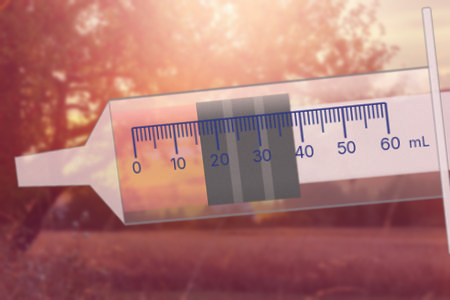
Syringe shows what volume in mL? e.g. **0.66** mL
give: **16** mL
